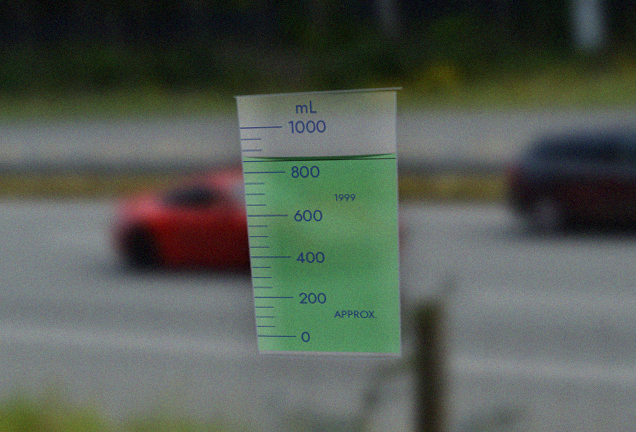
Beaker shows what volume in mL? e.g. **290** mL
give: **850** mL
